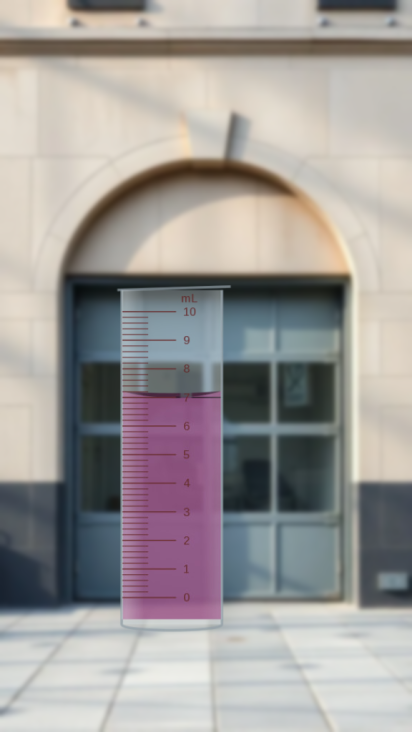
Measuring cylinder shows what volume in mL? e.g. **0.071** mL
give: **7** mL
